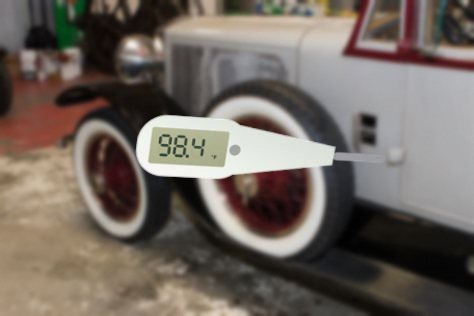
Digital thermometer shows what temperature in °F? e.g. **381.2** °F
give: **98.4** °F
